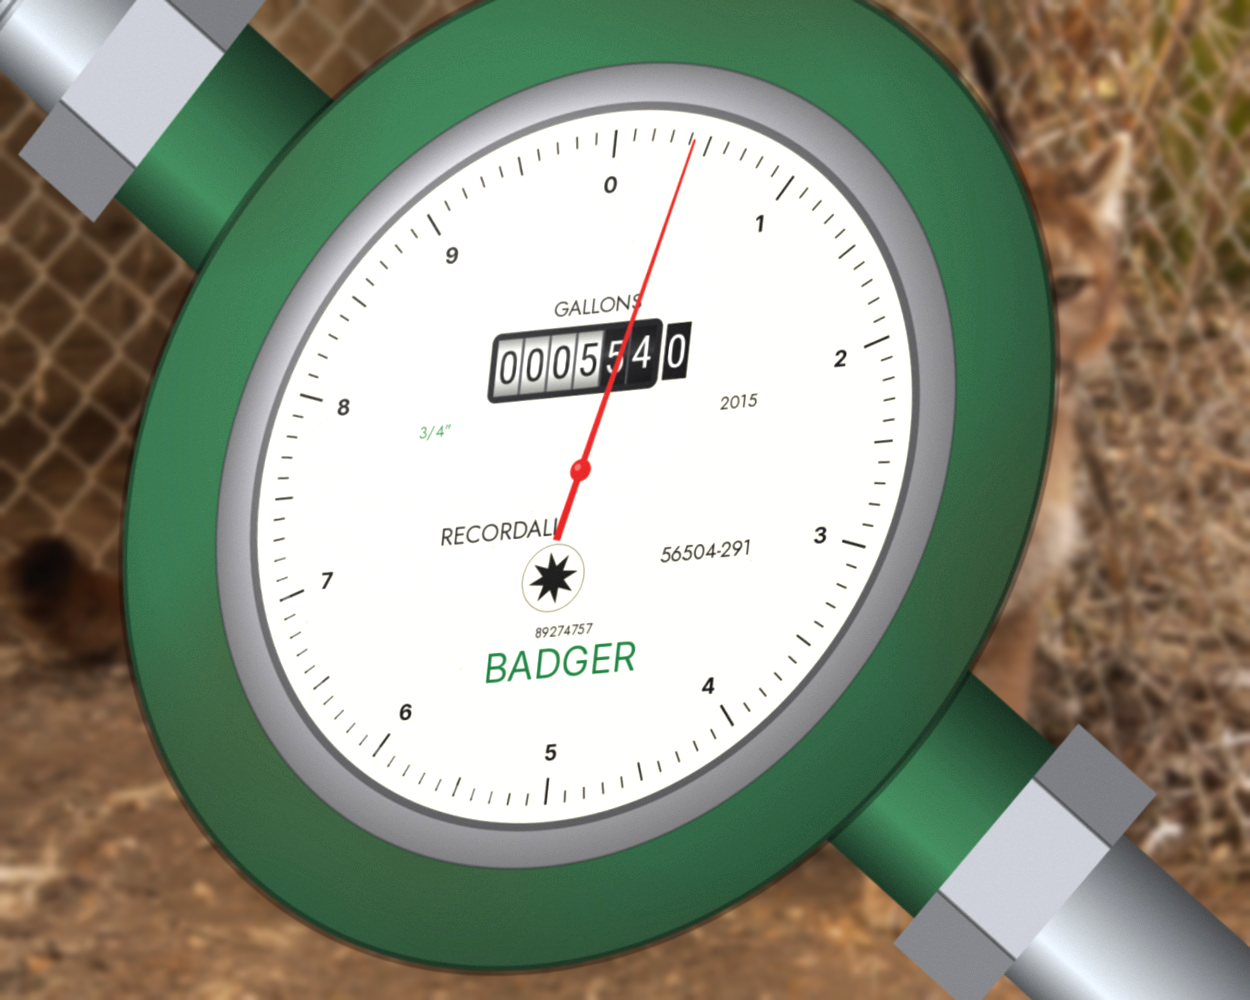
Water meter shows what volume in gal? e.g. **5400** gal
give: **5540.4** gal
